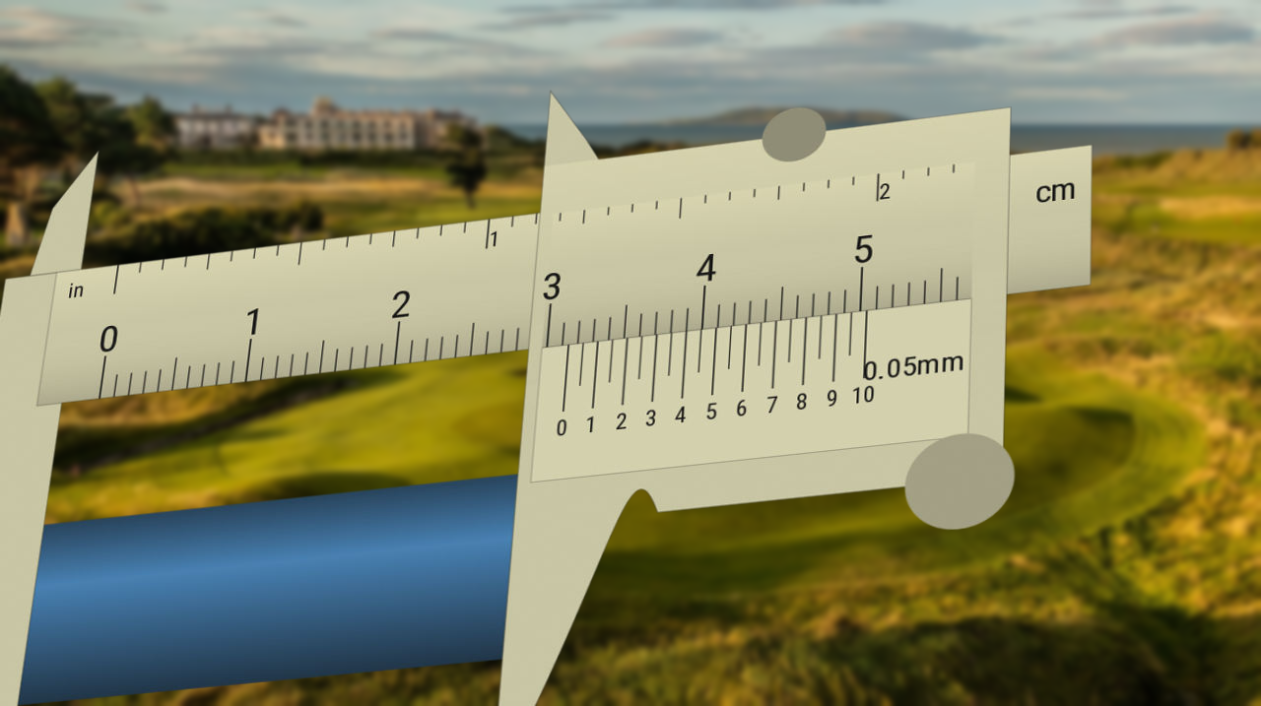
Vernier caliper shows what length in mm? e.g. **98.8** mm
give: **31.4** mm
